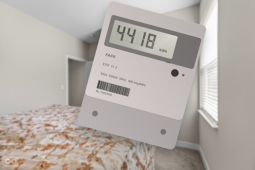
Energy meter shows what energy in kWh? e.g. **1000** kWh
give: **4418** kWh
